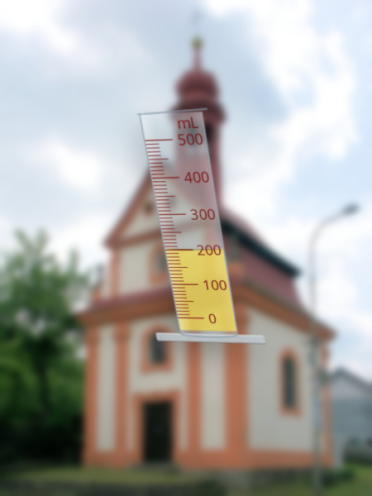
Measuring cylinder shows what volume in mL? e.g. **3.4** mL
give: **200** mL
